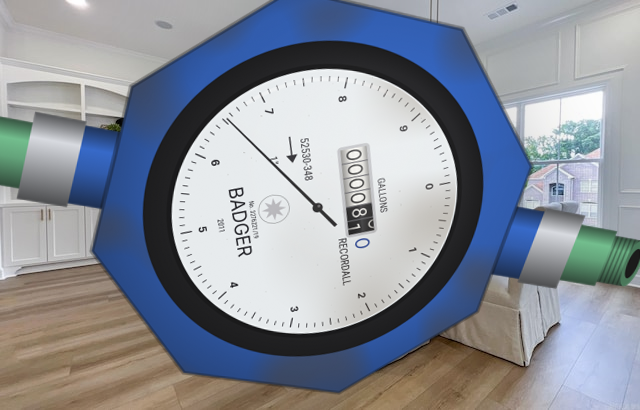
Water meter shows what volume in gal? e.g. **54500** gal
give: **806.5** gal
